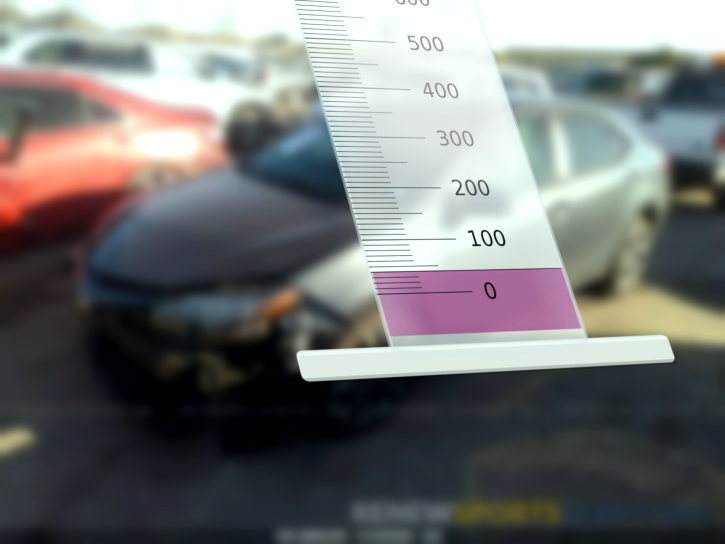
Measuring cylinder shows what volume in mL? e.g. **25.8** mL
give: **40** mL
